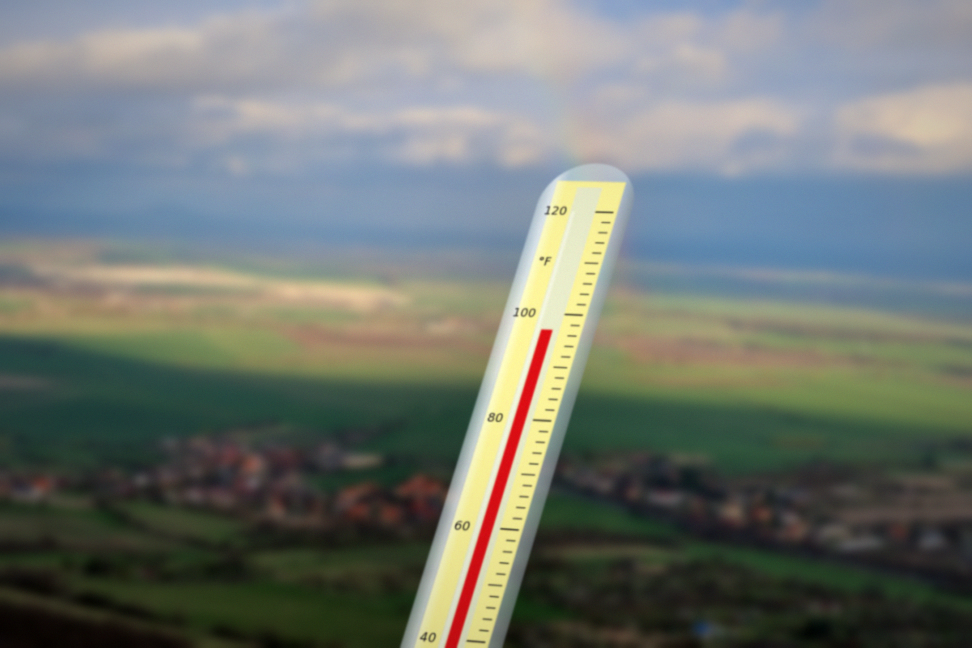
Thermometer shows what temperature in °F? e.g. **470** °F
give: **97** °F
